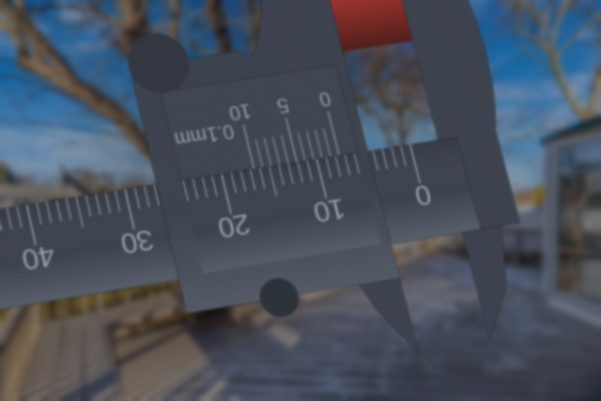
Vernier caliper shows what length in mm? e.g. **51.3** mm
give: **7.6** mm
